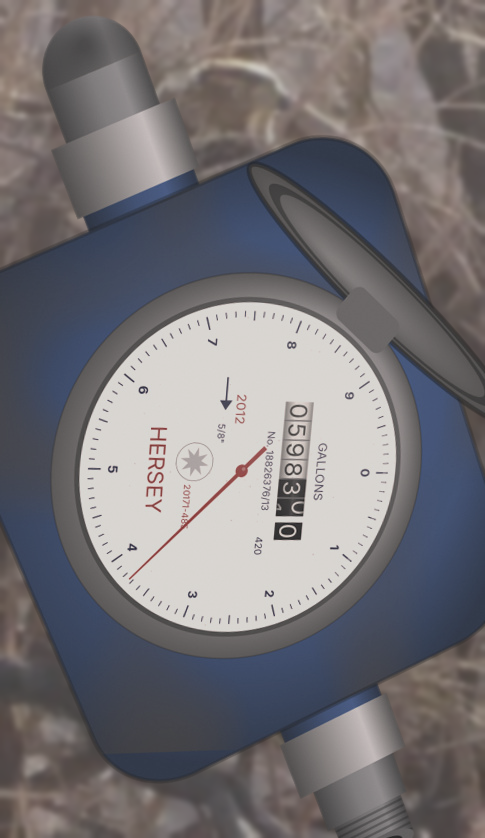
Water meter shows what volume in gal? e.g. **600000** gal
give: **598303.7** gal
